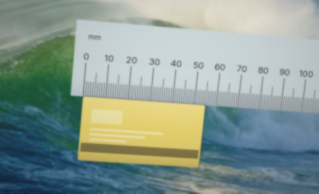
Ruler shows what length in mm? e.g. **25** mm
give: **55** mm
